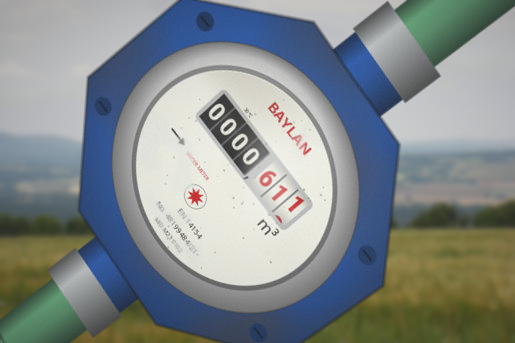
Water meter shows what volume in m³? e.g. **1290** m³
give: **0.611** m³
